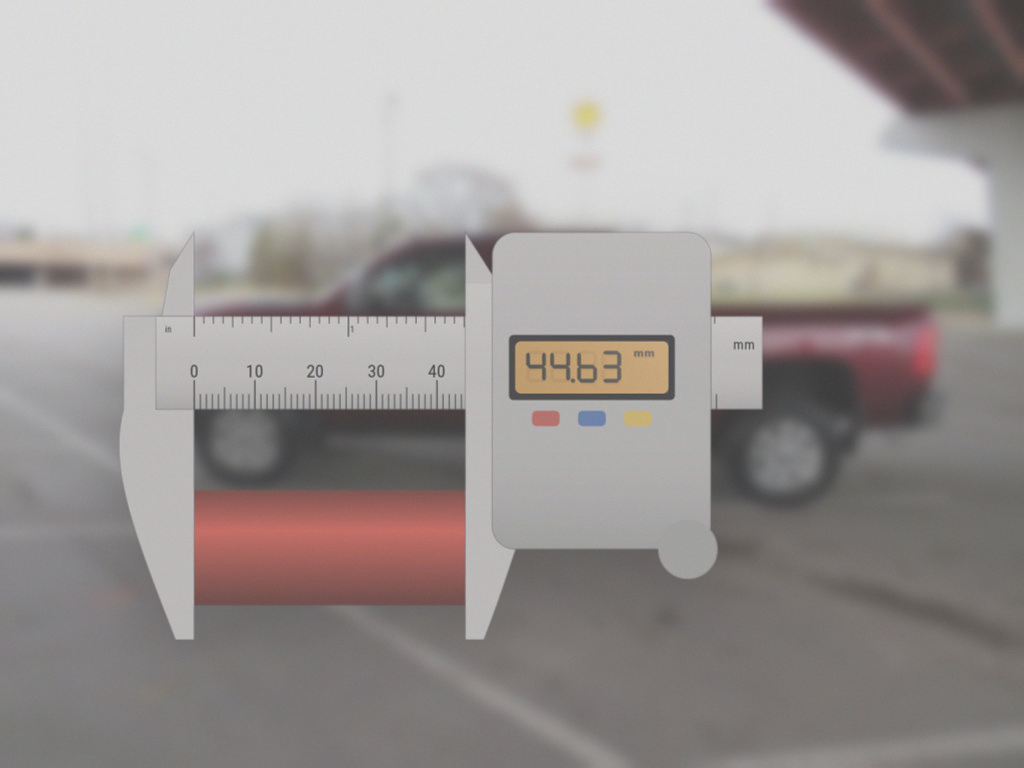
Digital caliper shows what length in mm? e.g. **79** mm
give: **44.63** mm
